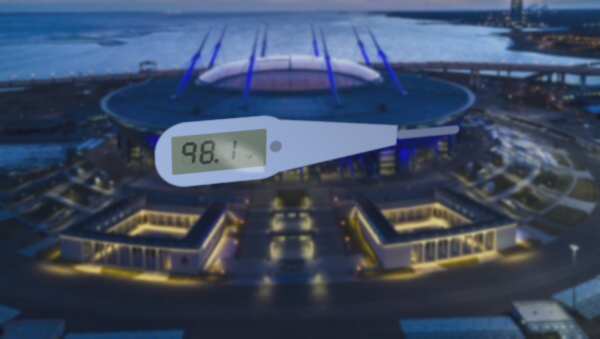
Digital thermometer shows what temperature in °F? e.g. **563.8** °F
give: **98.1** °F
